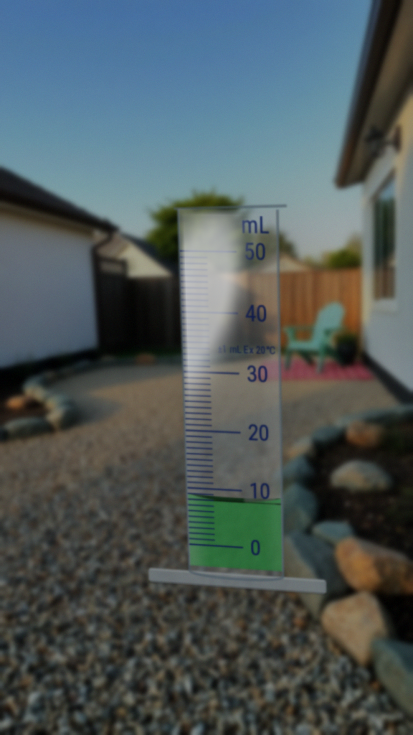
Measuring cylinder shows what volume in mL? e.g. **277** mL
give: **8** mL
